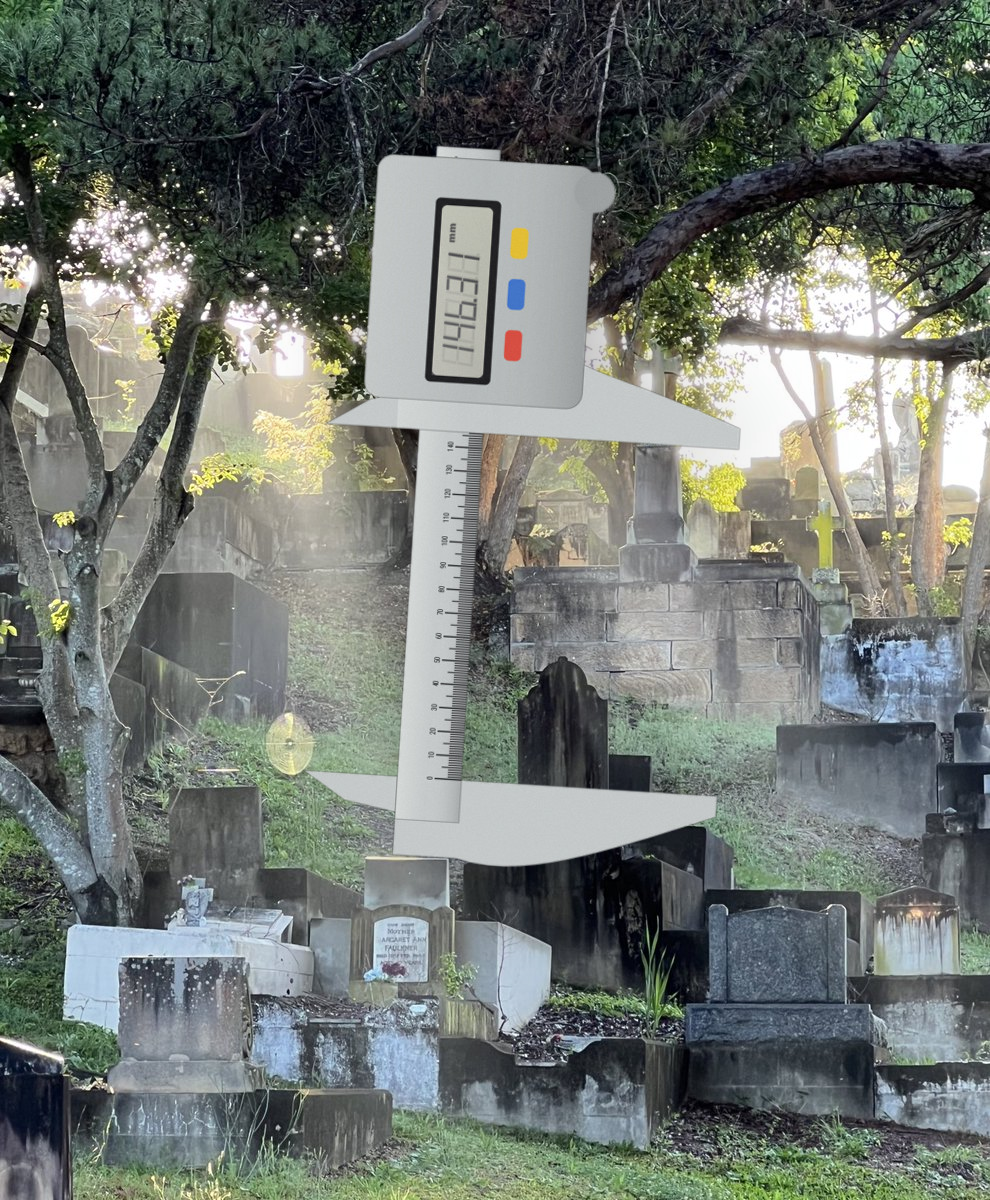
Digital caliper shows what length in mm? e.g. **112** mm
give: **146.31** mm
